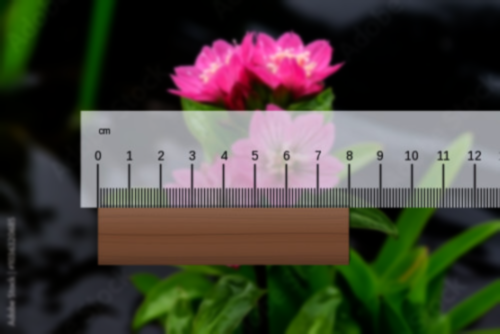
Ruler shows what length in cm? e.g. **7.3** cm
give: **8** cm
